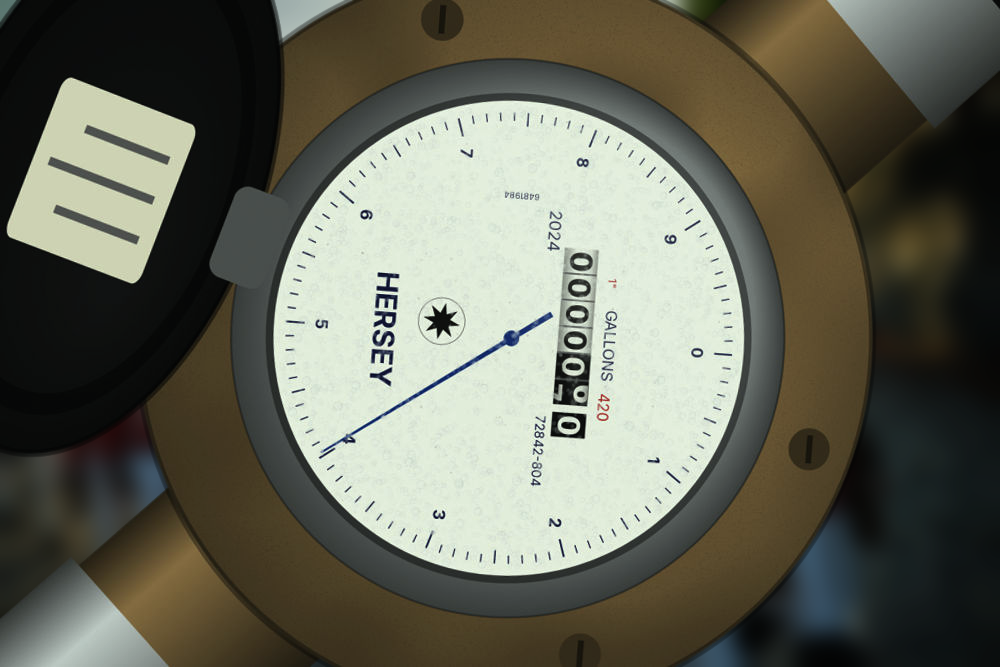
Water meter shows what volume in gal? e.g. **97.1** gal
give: **64.0** gal
